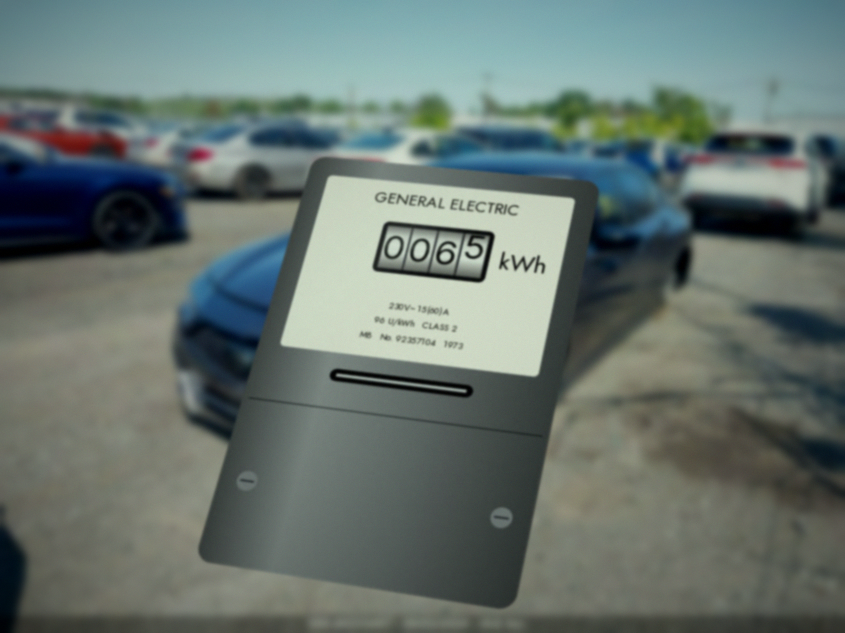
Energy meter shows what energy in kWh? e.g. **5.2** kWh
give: **65** kWh
